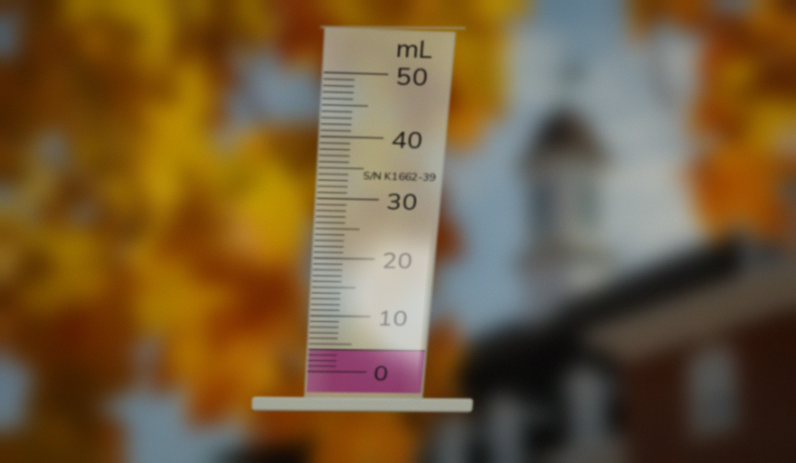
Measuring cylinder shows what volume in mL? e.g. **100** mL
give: **4** mL
